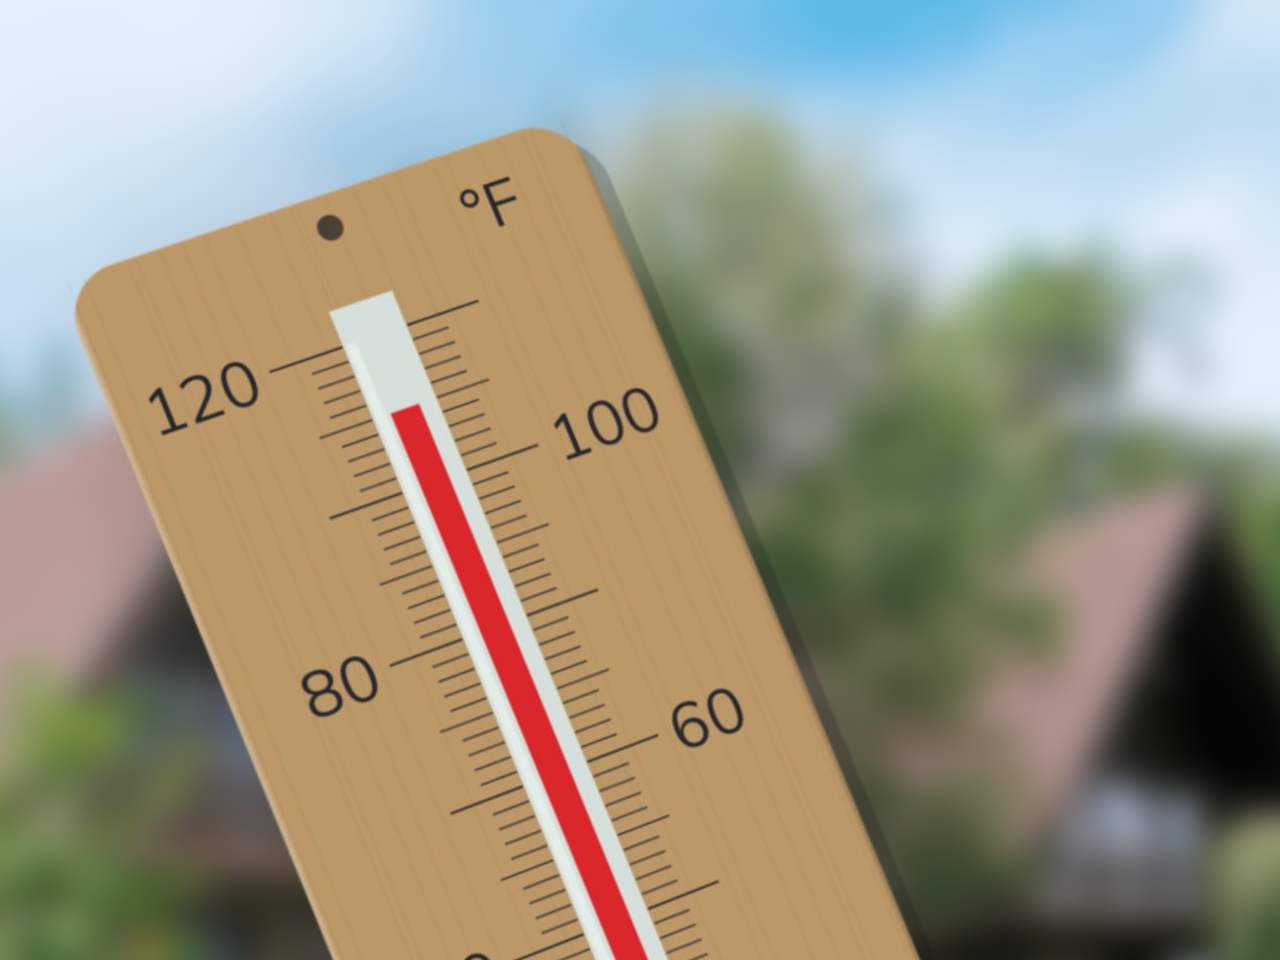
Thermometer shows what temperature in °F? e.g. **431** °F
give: **110** °F
